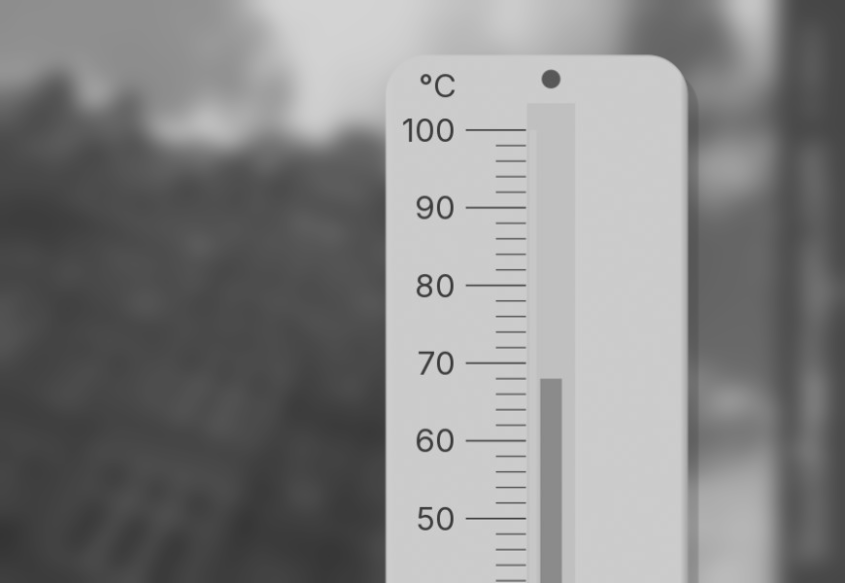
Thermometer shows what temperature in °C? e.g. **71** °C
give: **68** °C
